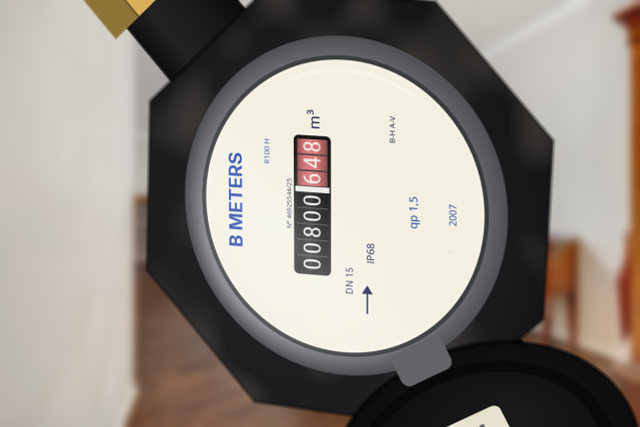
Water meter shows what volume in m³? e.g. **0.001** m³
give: **800.648** m³
